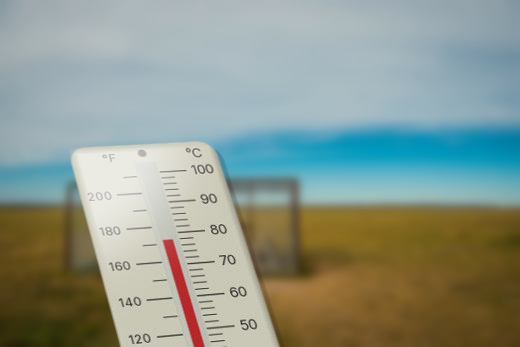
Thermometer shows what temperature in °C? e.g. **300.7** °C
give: **78** °C
